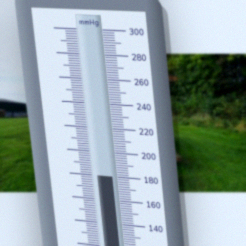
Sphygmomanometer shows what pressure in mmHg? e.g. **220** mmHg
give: **180** mmHg
